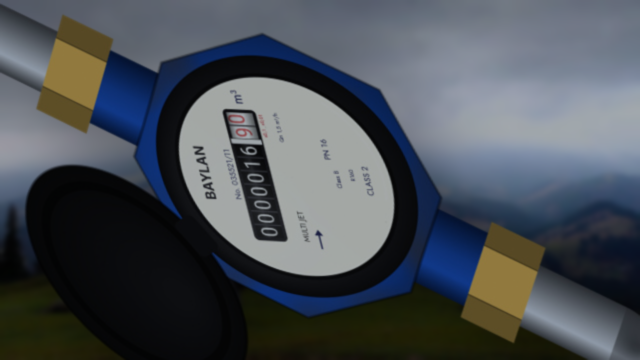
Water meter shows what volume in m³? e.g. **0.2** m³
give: **16.90** m³
